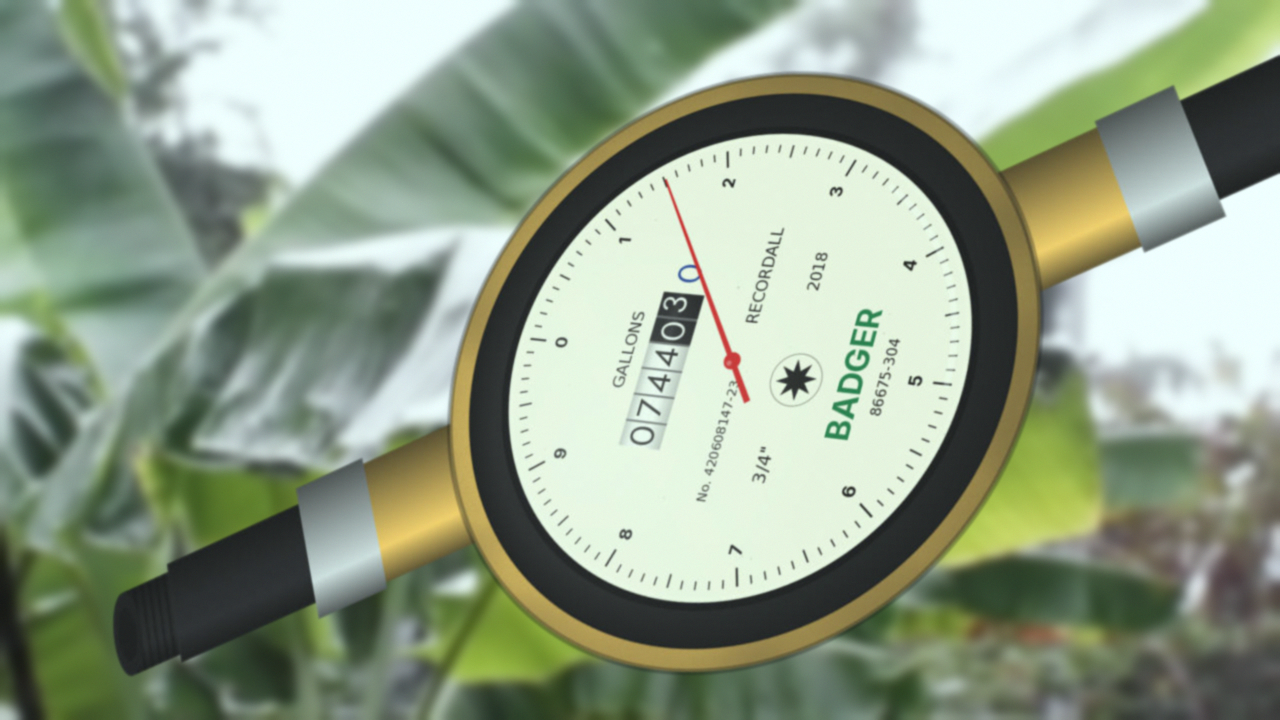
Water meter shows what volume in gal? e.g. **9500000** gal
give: **744031.5** gal
